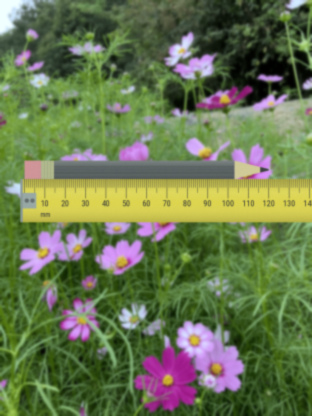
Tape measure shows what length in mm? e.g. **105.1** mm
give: **120** mm
